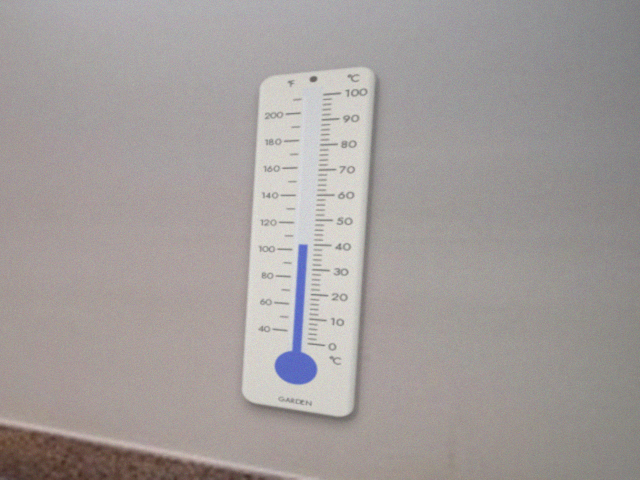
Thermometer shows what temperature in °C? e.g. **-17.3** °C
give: **40** °C
